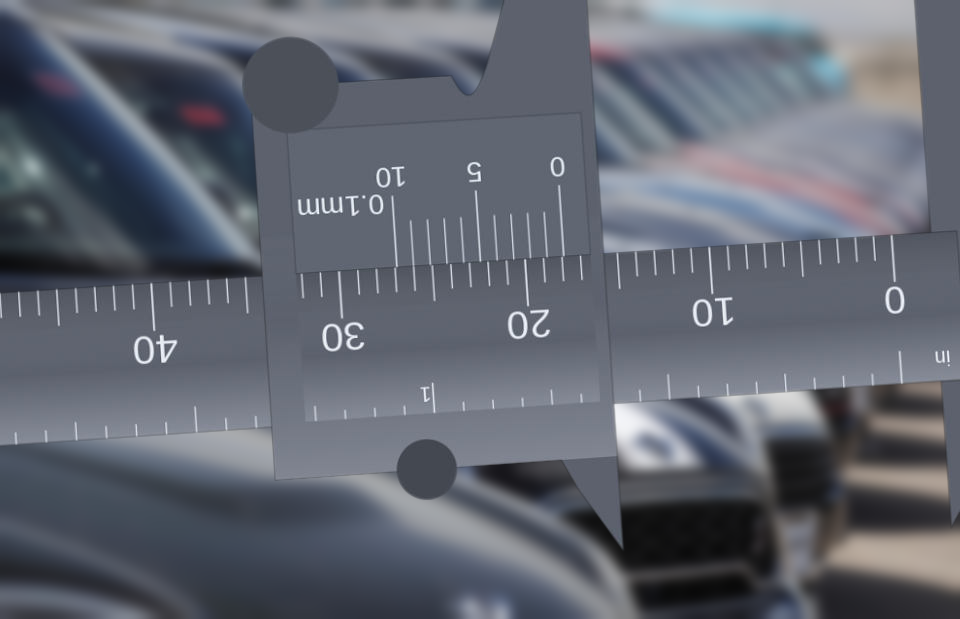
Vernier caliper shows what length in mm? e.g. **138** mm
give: **17.9** mm
